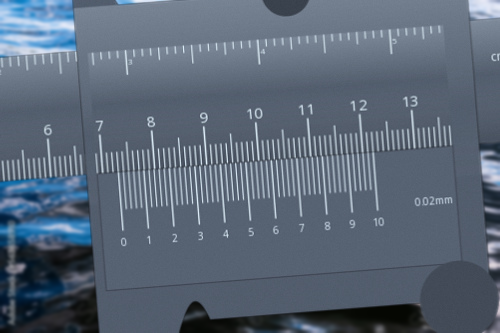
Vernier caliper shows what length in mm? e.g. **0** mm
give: **73.0** mm
